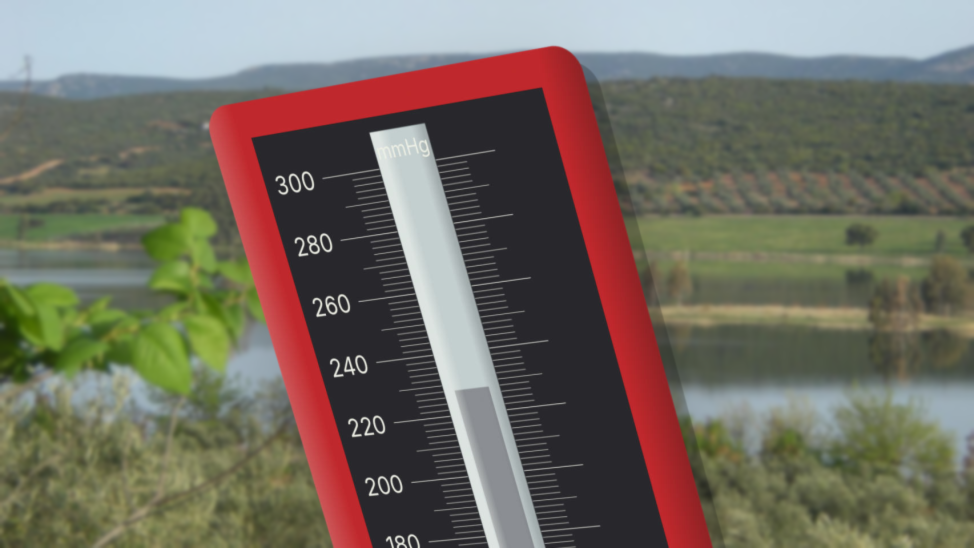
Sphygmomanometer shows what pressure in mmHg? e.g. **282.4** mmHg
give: **228** mmHg
